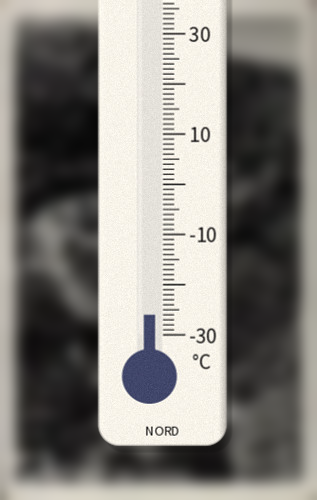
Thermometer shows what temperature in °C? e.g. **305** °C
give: **-26** °C
